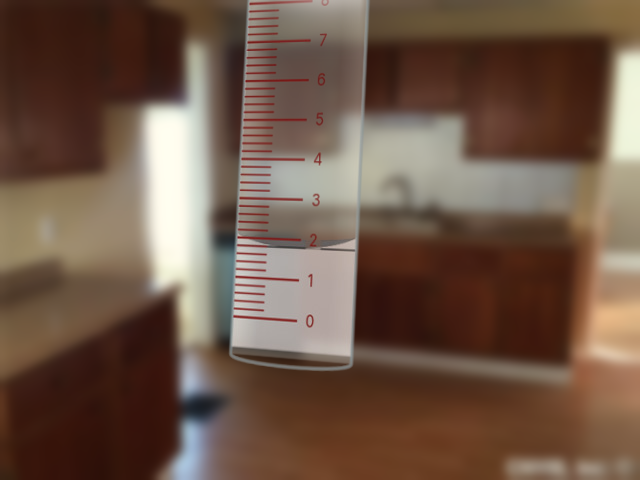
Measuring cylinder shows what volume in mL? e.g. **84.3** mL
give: **1.8** mL
